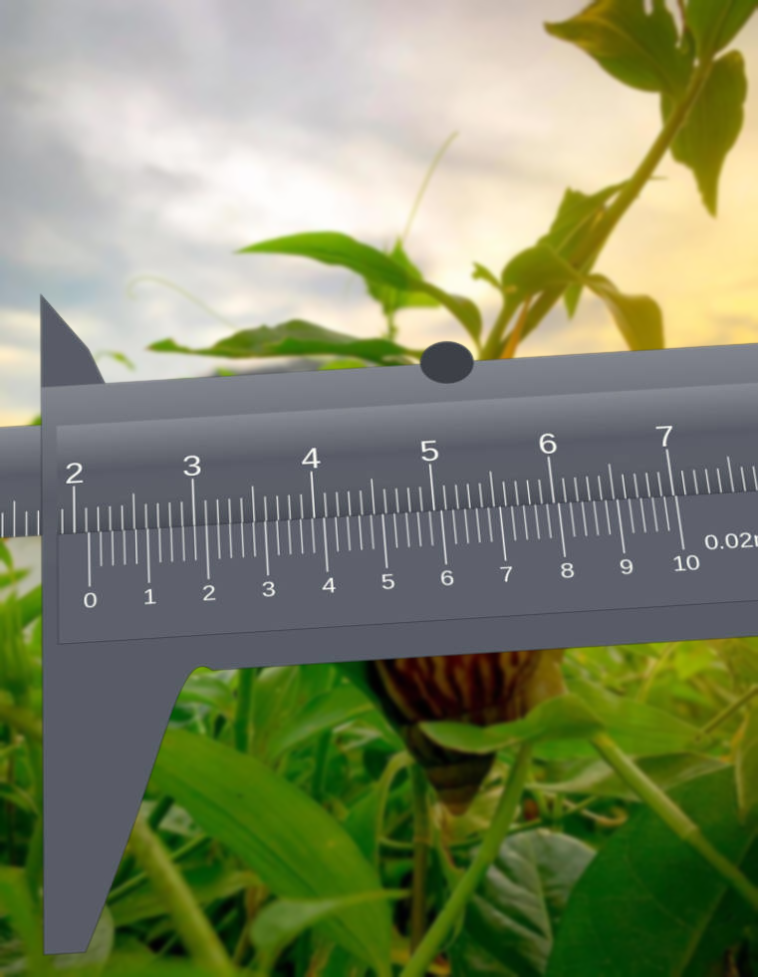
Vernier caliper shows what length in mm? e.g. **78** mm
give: **21.2** mm
